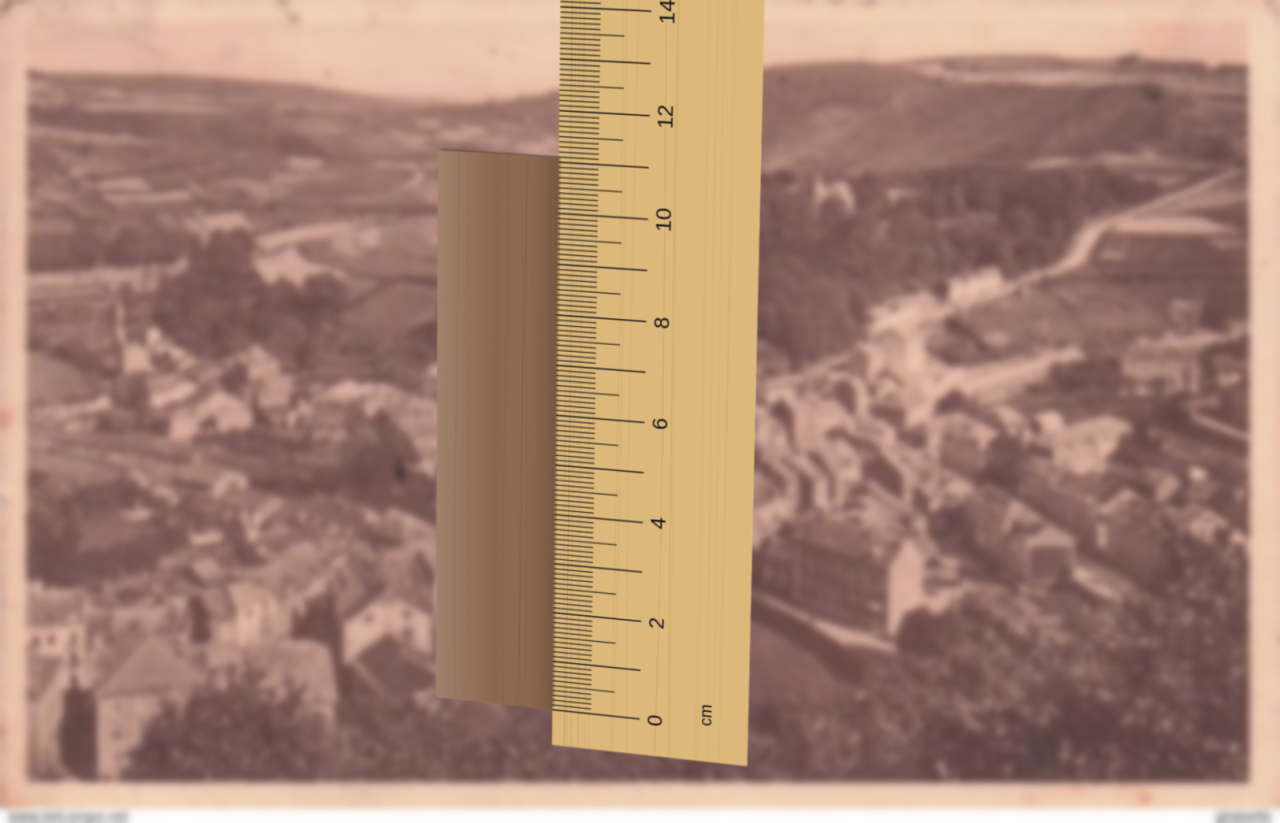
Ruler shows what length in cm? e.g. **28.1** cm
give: **11.1** cm
